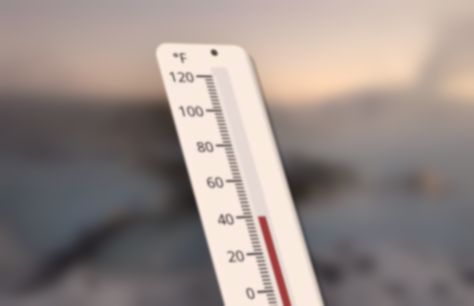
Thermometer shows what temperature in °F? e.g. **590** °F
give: **40** °F
